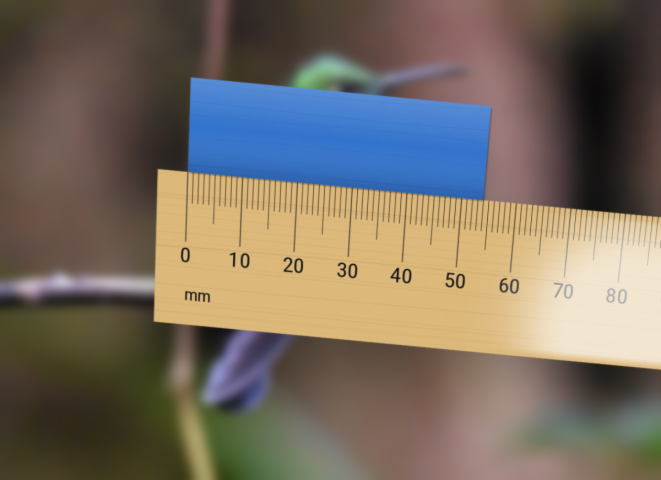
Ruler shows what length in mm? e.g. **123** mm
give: **54** mm
